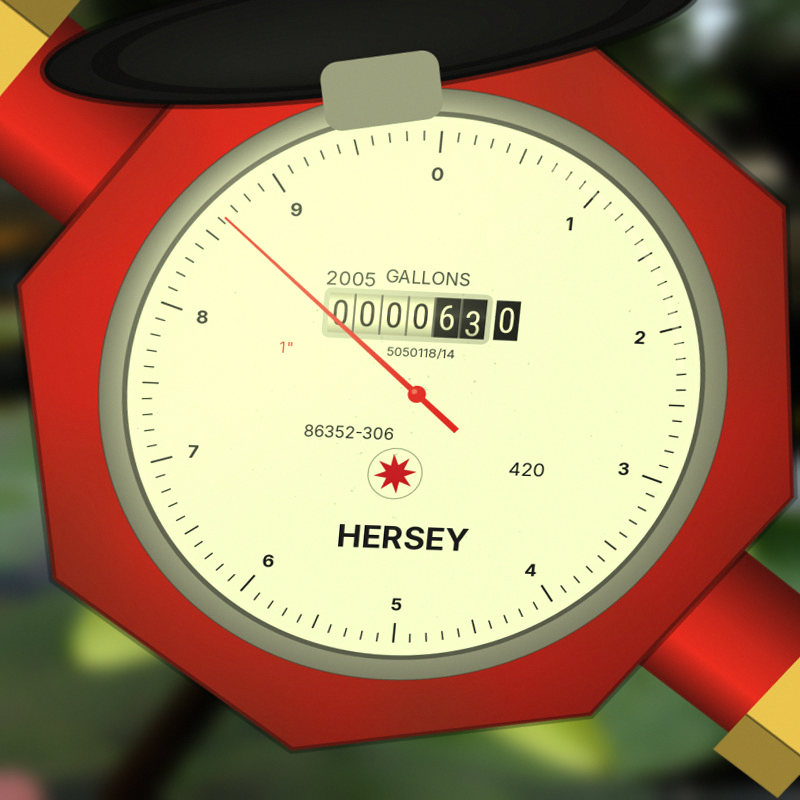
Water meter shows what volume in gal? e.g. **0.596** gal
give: **628.6** gal
